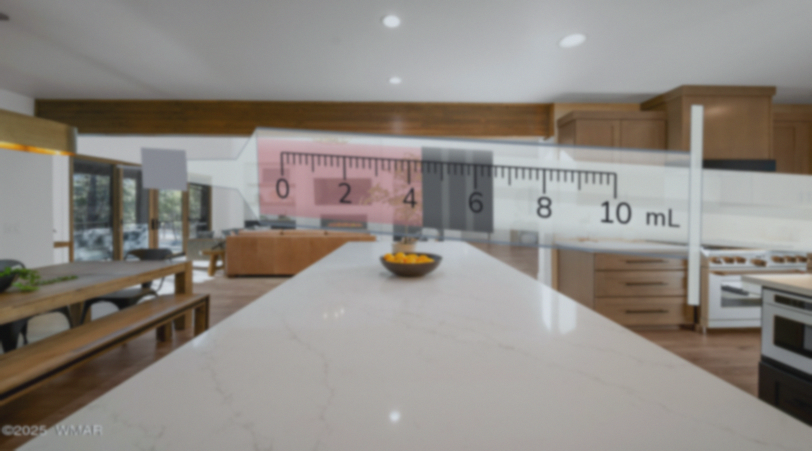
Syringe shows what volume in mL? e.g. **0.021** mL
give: **4.4** mL
